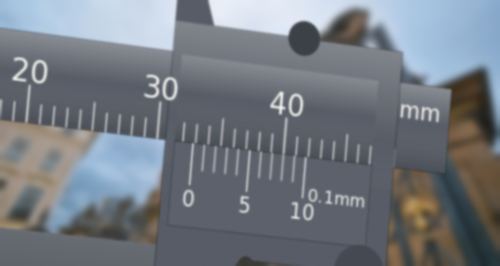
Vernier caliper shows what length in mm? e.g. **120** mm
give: **32.8** mm
